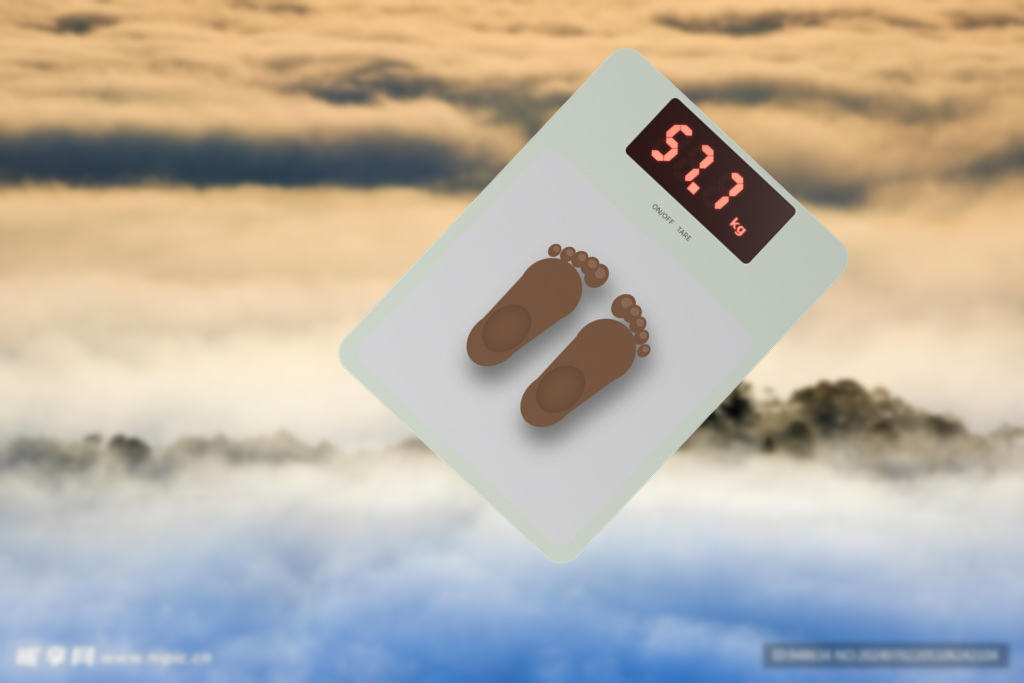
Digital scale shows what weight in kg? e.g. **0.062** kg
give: **57.7** kg
